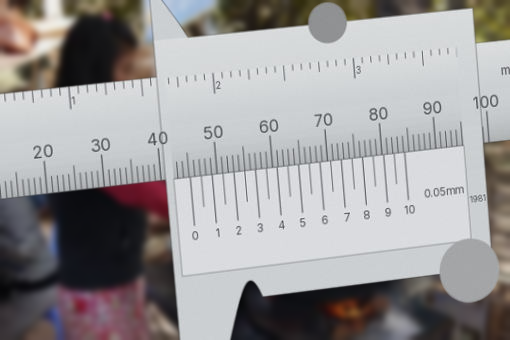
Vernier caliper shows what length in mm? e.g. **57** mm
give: **45.2** mm
